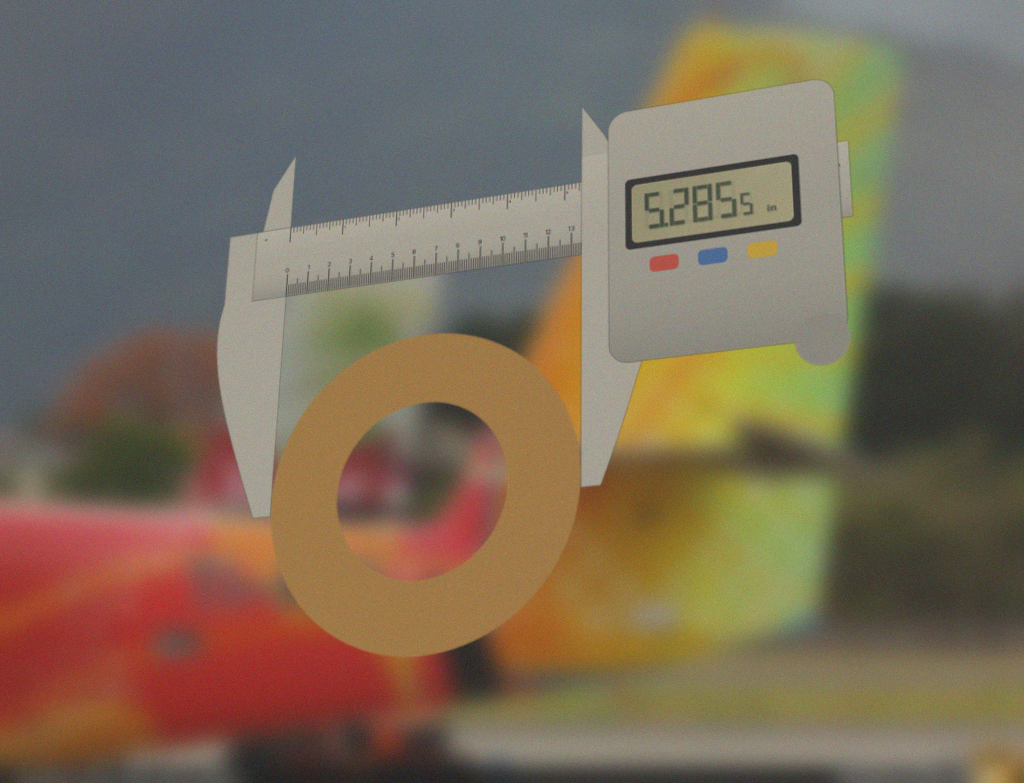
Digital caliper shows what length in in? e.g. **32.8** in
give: **5.2855** in
